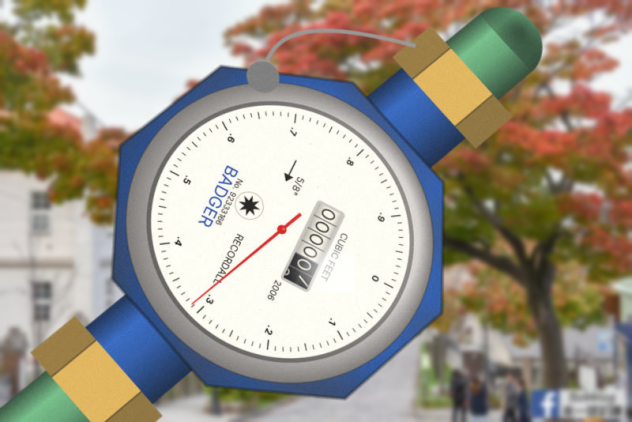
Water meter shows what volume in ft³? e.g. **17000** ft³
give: **7.31** ft³
